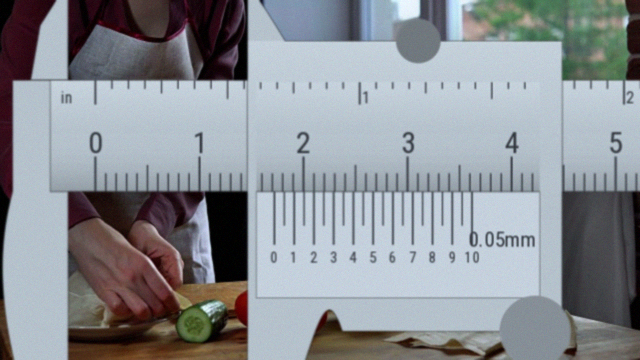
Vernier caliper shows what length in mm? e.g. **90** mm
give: **17.2** mm
